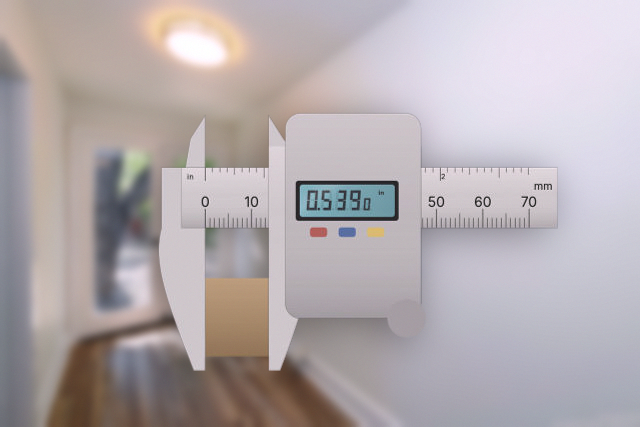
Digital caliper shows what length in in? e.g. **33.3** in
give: **0.5390** in
